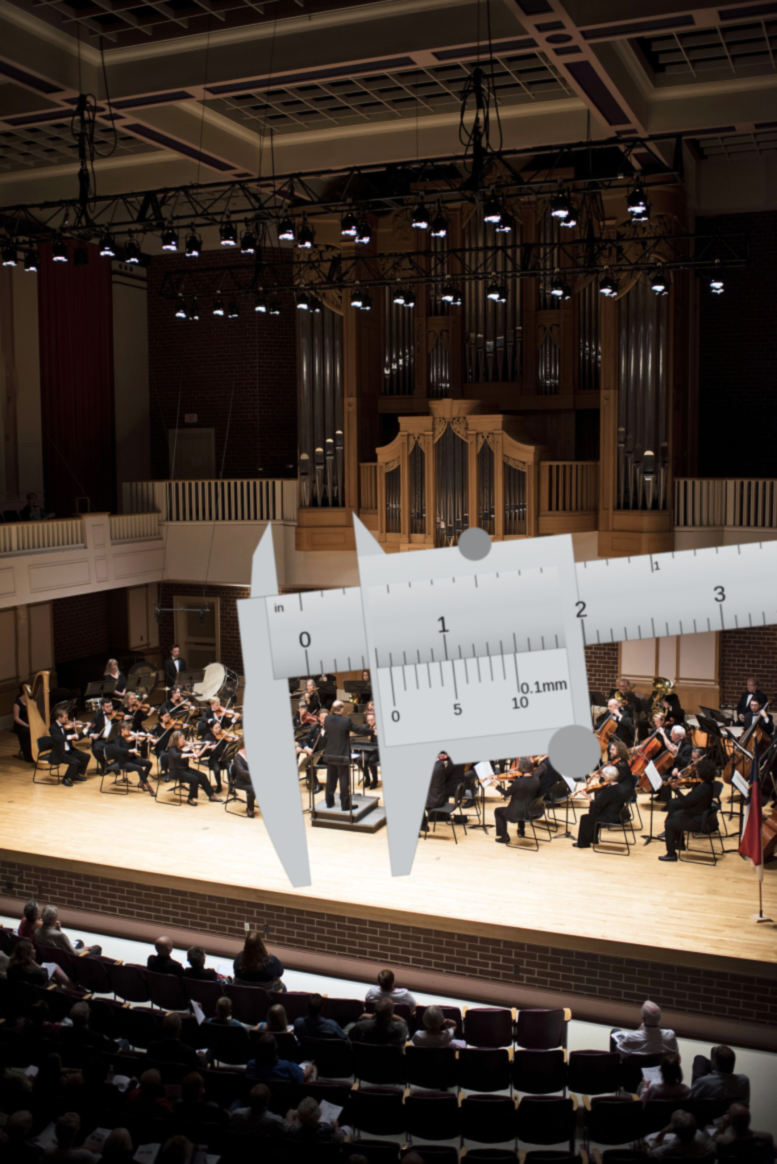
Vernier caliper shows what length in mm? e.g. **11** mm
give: **5.9** mm
